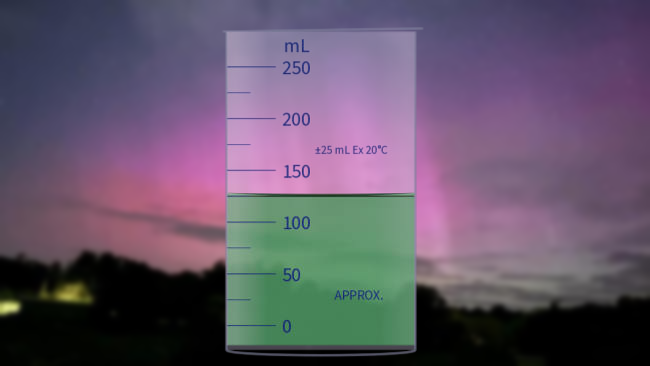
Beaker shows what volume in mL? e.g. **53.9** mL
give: **125** mL
